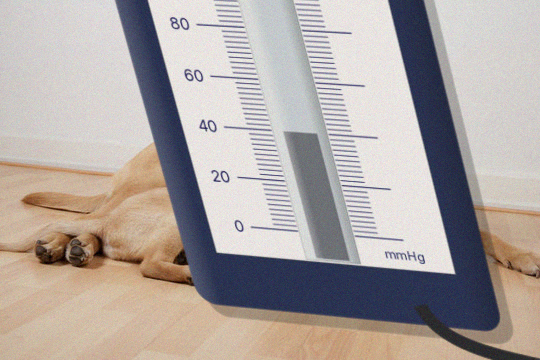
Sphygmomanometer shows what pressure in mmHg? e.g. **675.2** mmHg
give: **40** mmHg
